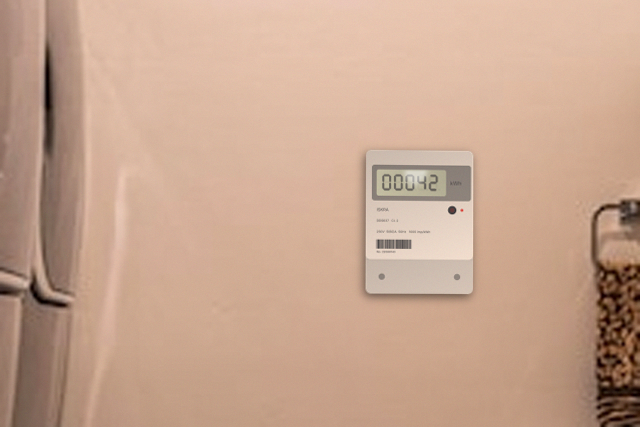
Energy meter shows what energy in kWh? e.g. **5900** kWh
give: **42** kWh
